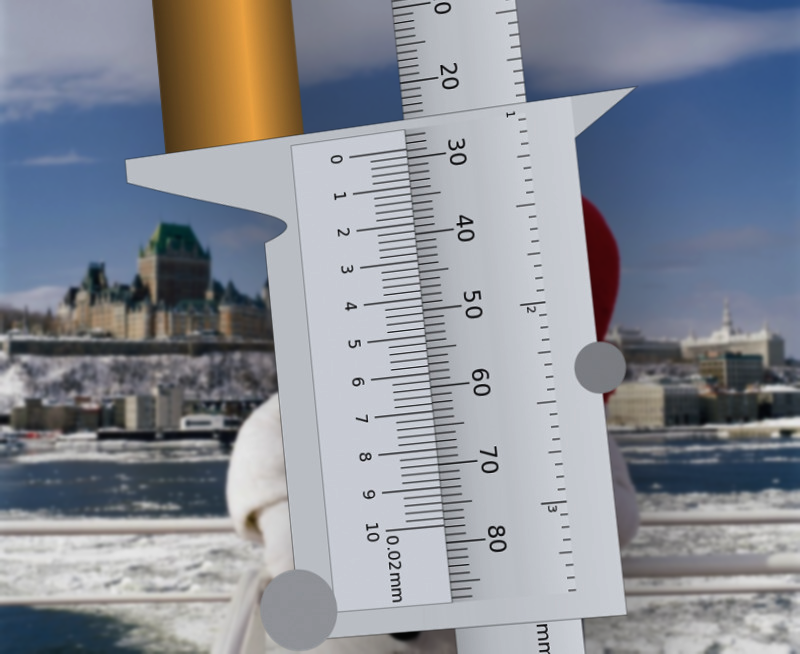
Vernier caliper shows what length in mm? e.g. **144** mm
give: **28.8** mm
